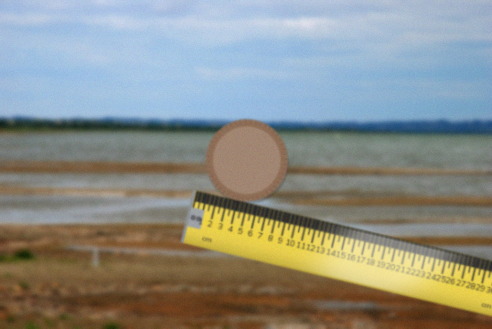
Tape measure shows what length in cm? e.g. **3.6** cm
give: **8** cm
